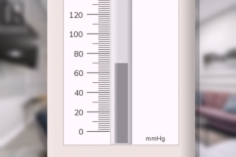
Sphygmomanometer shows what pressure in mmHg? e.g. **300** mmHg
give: **70** mmHg
